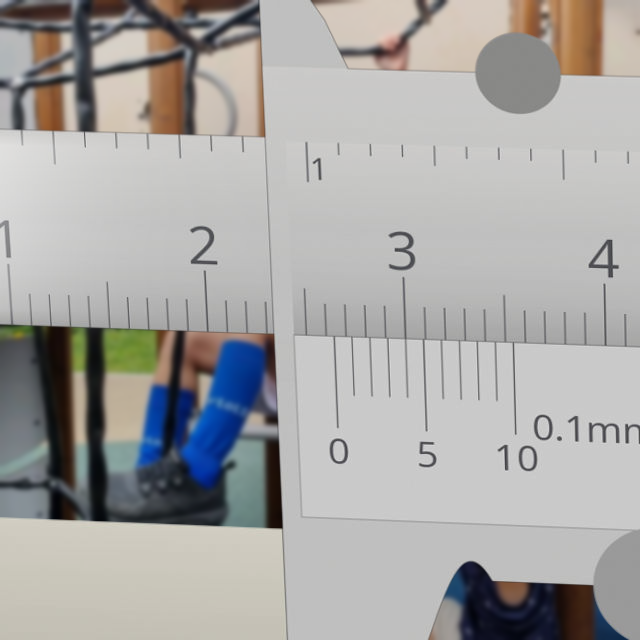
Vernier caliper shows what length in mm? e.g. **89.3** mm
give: **26.4** mm
